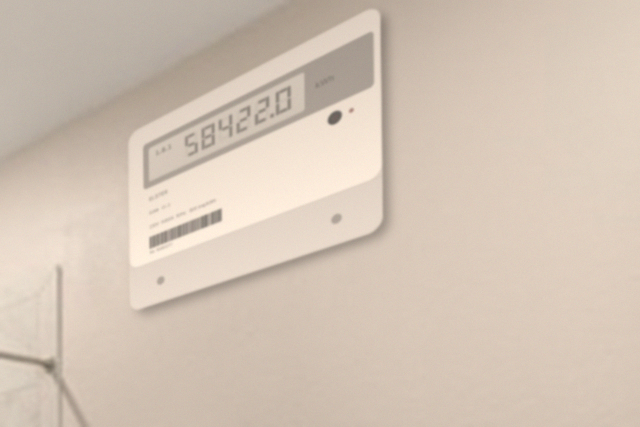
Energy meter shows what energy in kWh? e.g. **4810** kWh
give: **58422.0** kWh
